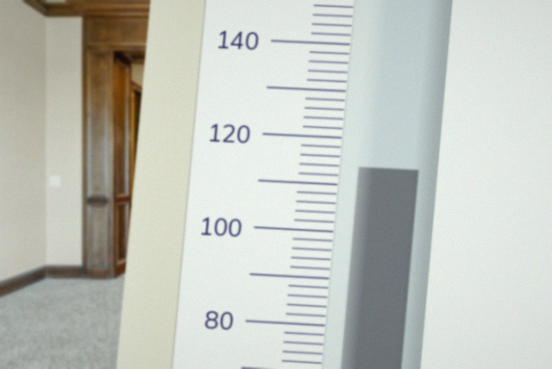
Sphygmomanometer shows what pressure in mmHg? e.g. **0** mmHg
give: **114** mmHg
